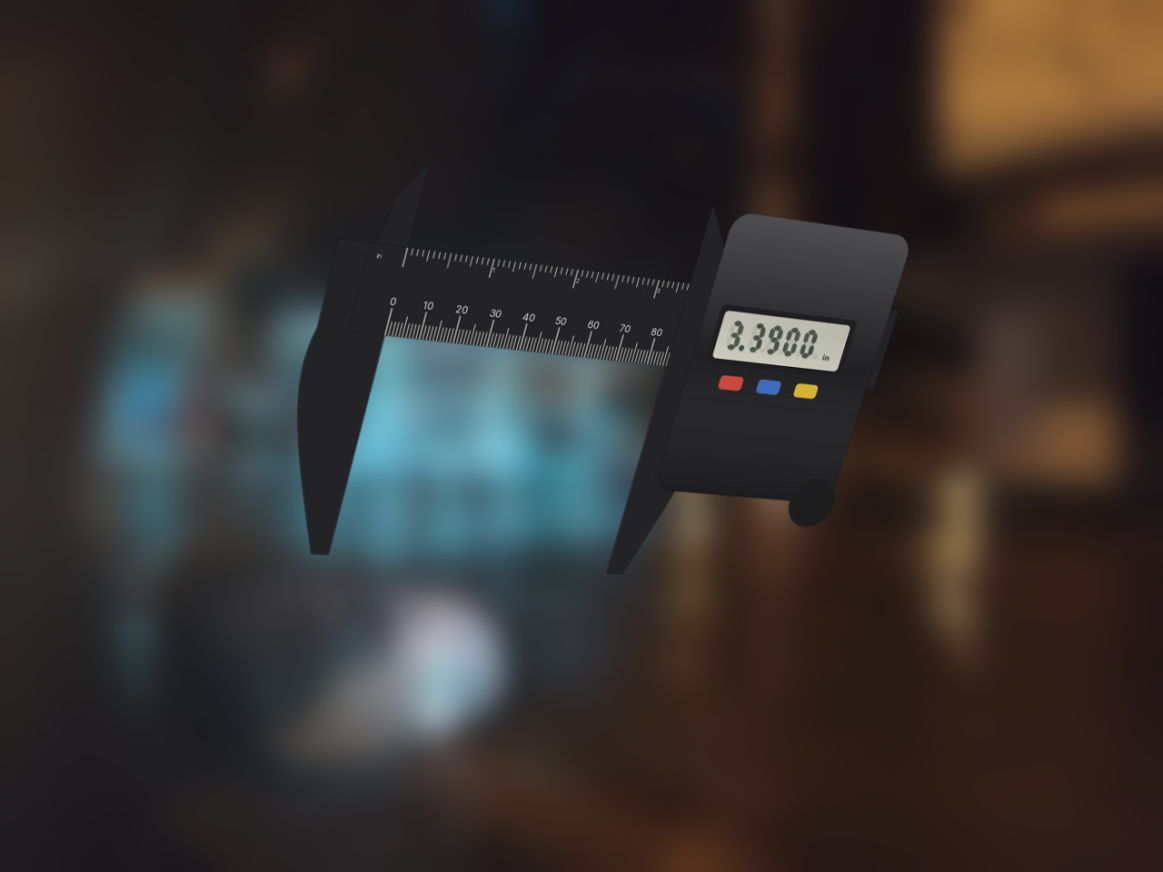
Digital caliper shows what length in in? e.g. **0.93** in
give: **3.3900** in
